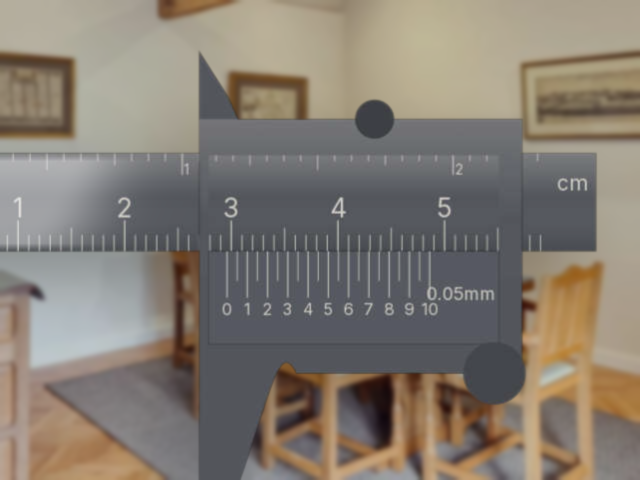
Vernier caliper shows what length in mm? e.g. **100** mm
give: **29.6** mm
